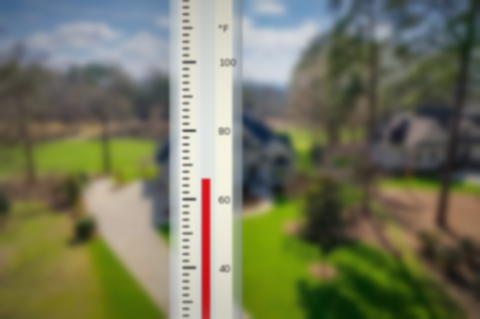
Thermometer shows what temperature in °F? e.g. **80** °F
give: **66** °F
